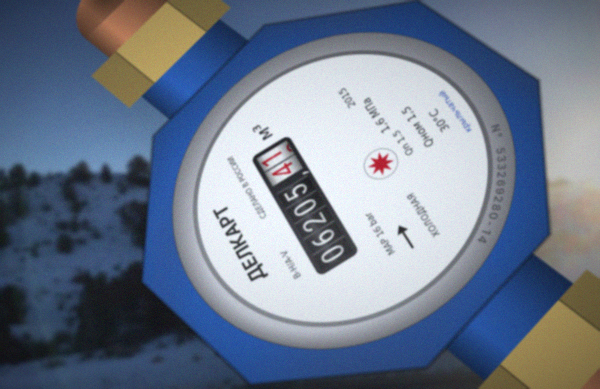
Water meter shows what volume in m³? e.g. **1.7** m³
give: **6205.41** m³
